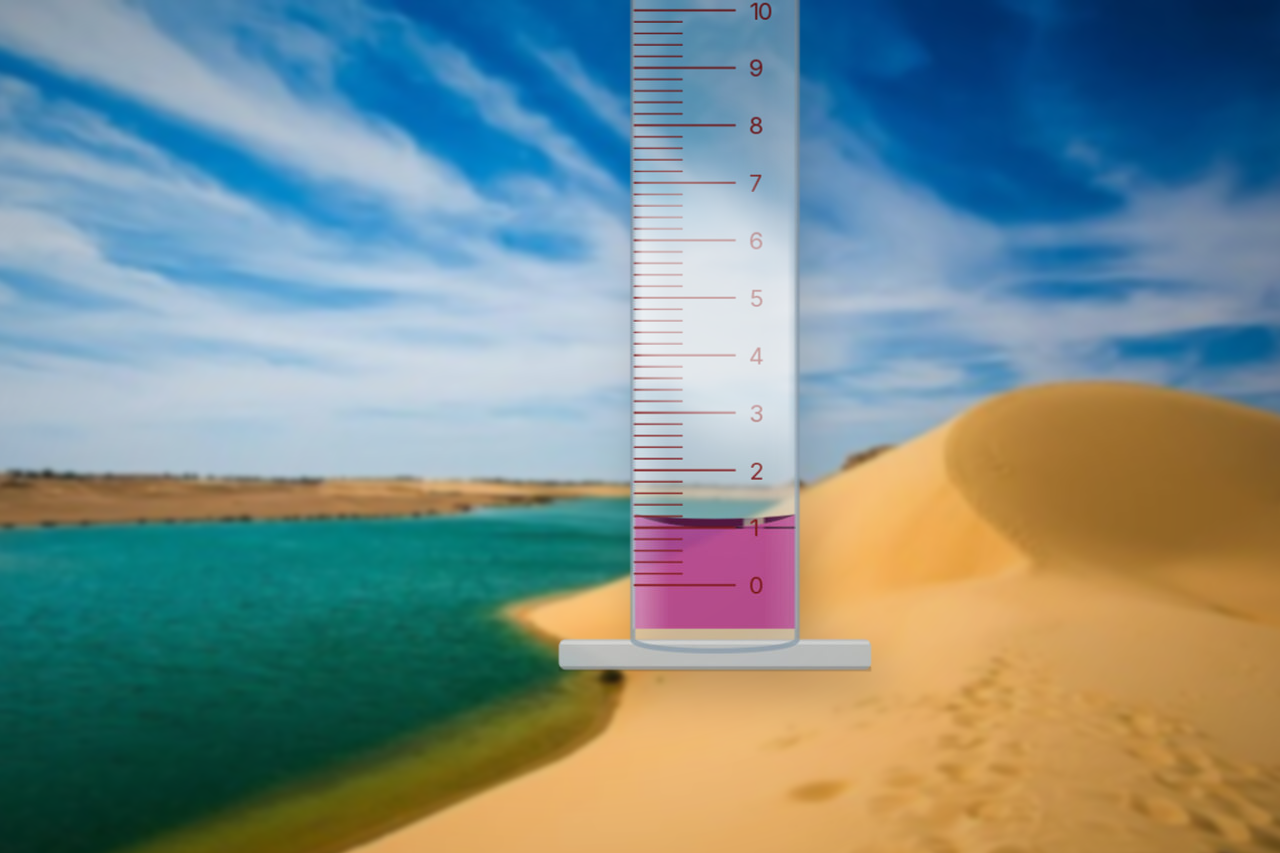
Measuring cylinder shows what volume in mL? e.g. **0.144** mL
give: **1** mL
